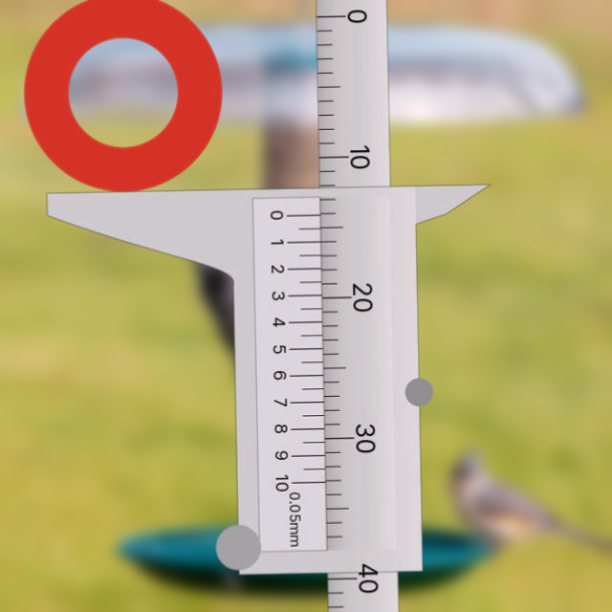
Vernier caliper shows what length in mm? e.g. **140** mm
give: **14.1** mm
